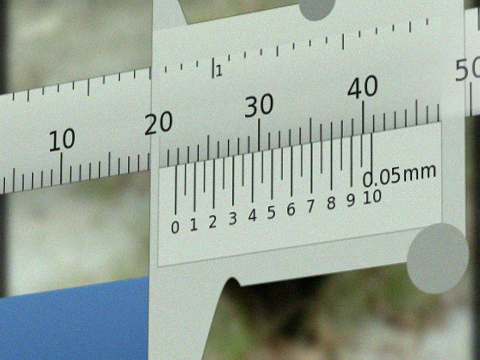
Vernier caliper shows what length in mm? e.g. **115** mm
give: **21.8** mm
